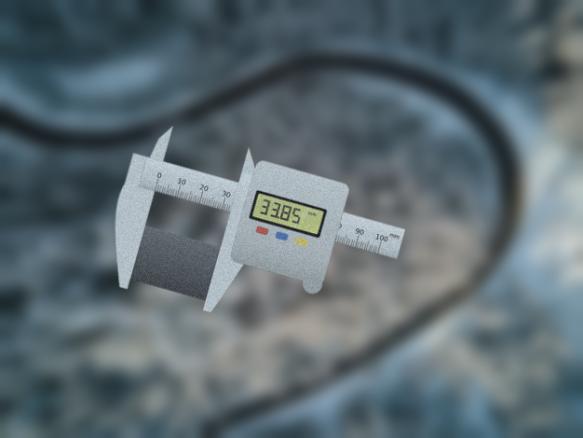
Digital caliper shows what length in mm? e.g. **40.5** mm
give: **33.85** mm
